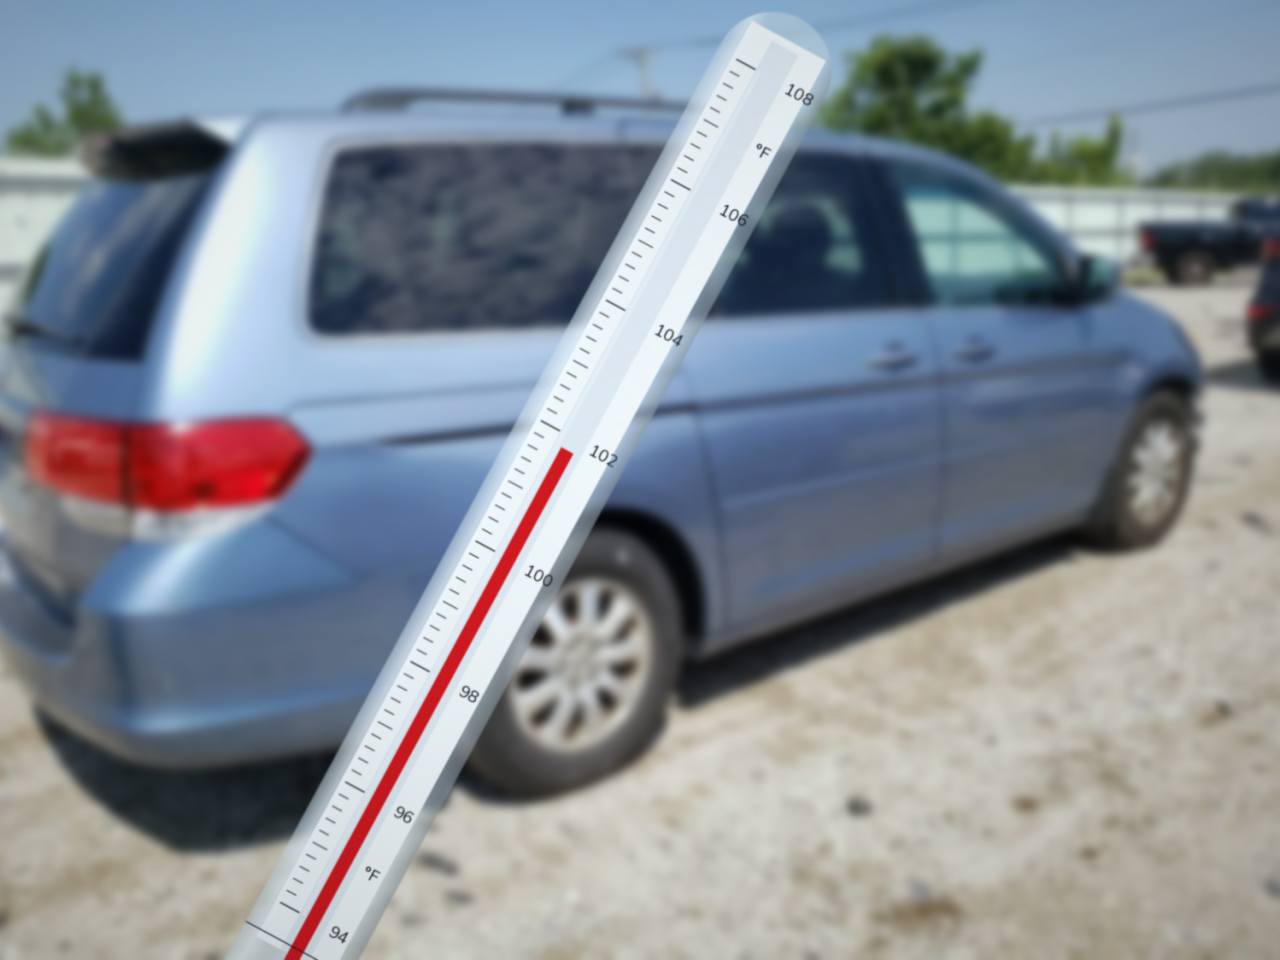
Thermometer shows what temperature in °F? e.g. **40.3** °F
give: **101.8** °F
